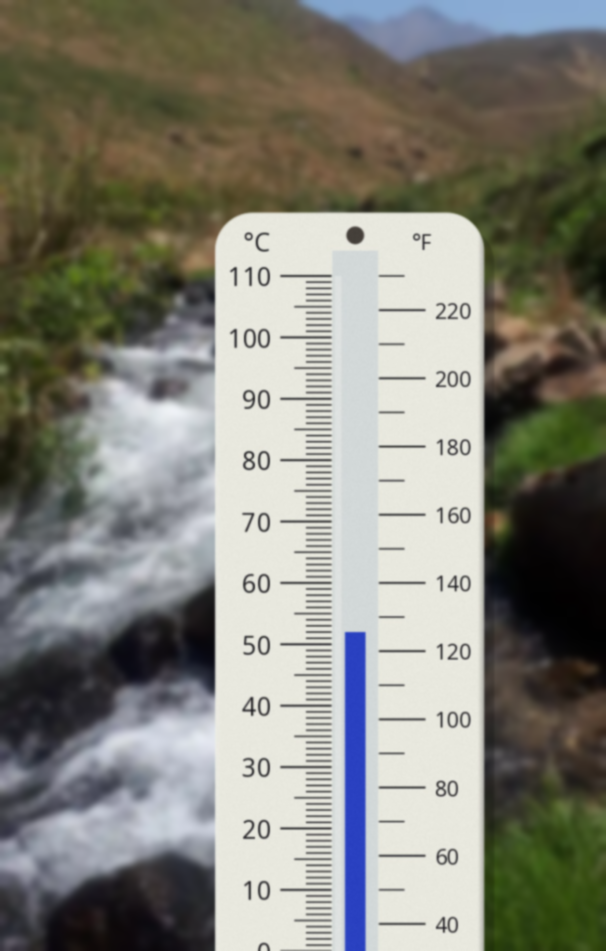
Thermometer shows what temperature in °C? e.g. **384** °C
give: **52** °C
